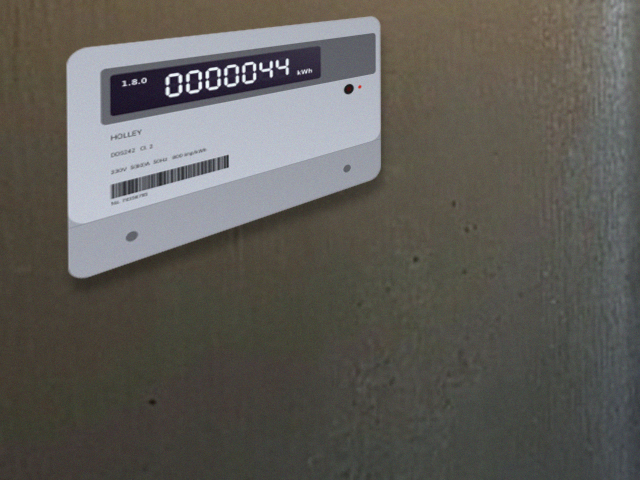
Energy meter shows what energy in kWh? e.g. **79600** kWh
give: **44** kWh
